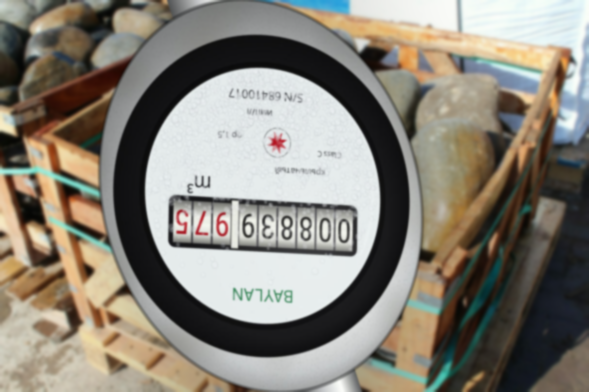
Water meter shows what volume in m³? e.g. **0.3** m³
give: **8839.975** m³
